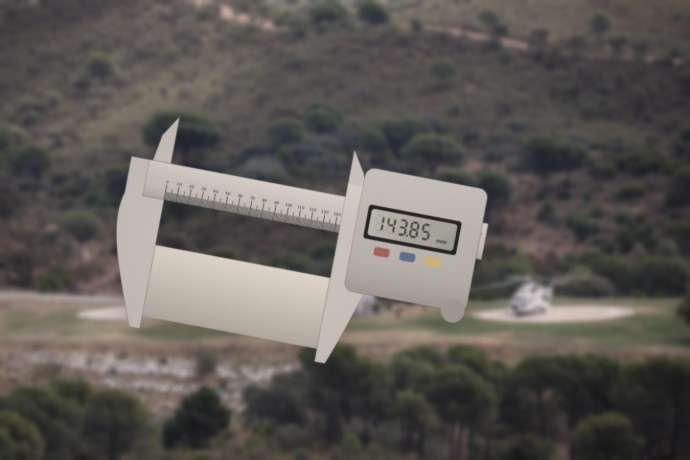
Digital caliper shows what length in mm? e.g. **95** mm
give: **143.85** mm
